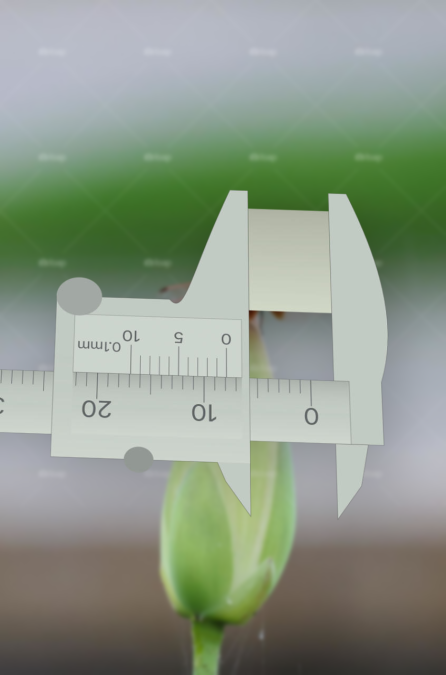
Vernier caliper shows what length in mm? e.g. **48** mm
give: **7.9** mm
